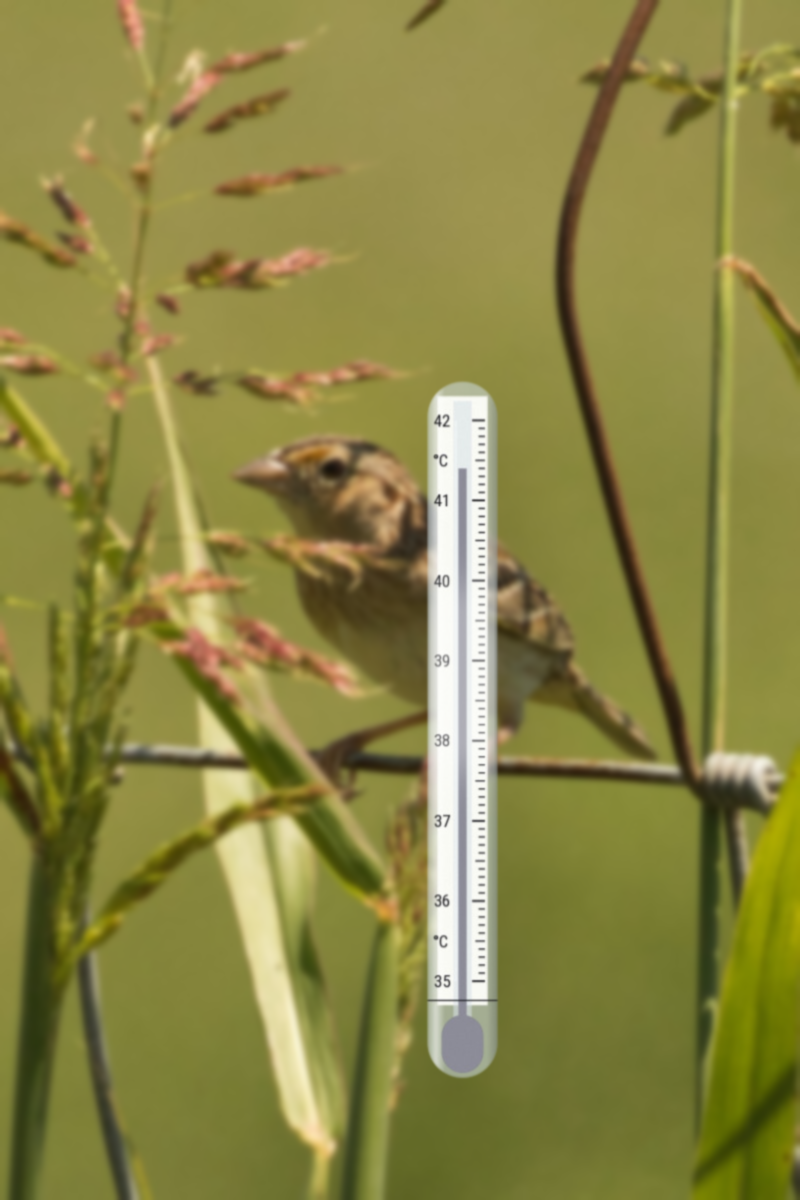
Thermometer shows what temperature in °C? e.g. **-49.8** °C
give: **41.4** °C
